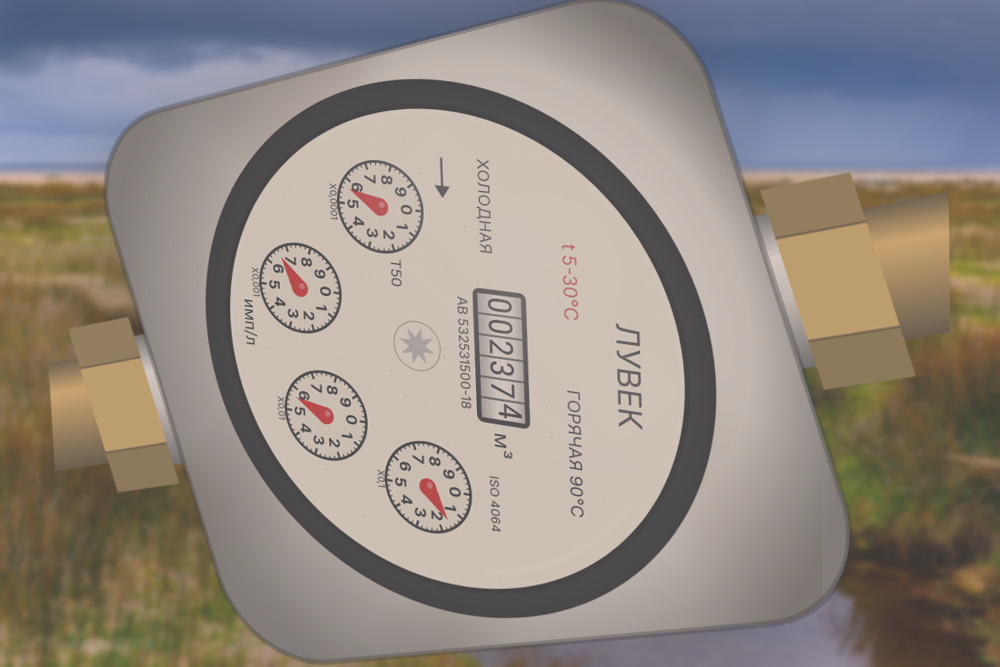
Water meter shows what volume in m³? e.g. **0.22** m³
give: **2374.1565** m³
